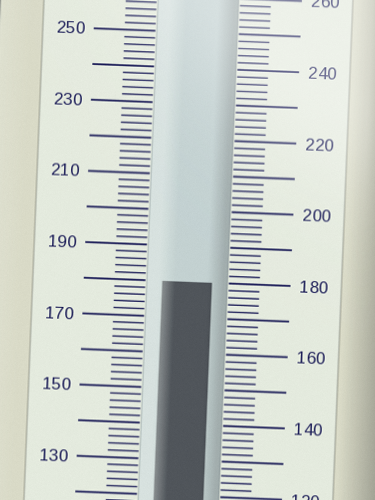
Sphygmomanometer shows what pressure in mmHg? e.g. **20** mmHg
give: **180** mmHg
